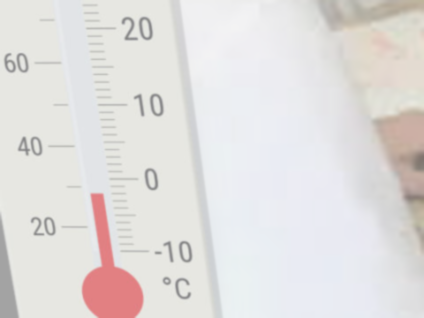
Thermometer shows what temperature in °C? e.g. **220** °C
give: **-2** °C
